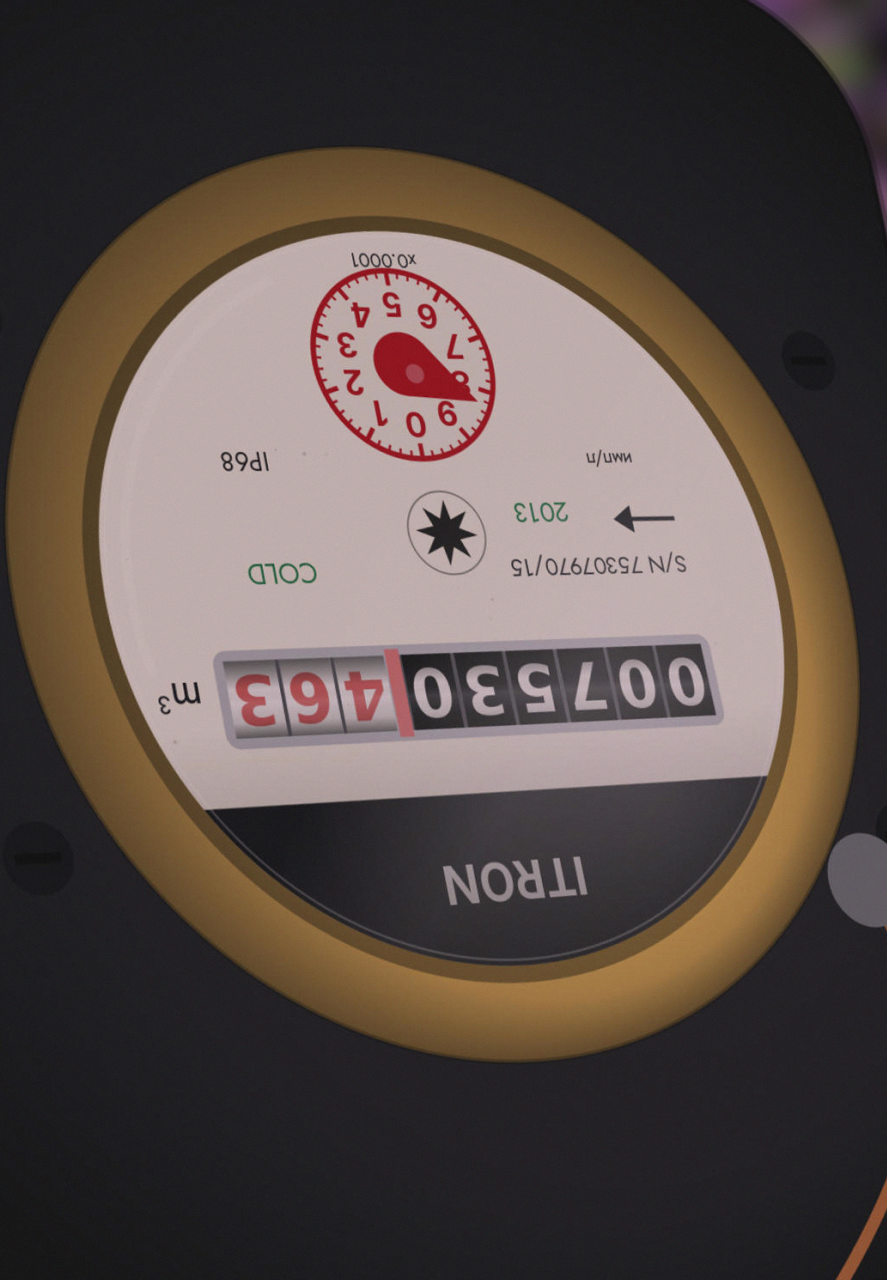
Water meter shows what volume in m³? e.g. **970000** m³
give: **7530.4638** m³
